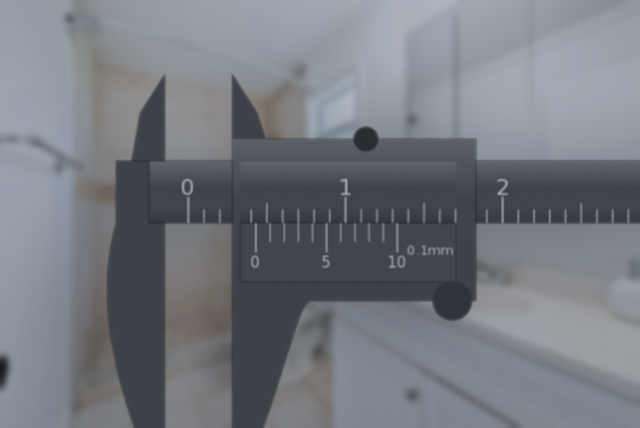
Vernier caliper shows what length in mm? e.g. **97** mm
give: **4.3** mm
